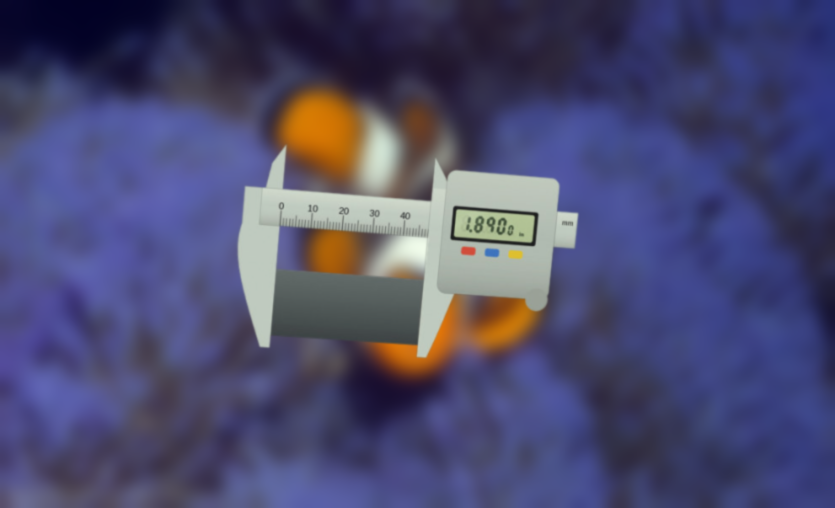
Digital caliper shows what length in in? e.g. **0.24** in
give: **1.8900** in
